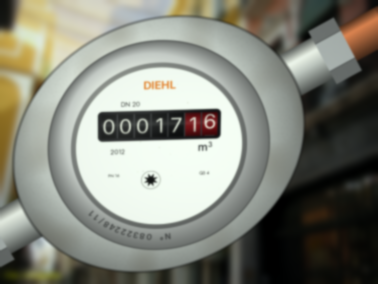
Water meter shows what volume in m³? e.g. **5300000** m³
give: **17.16** m³
